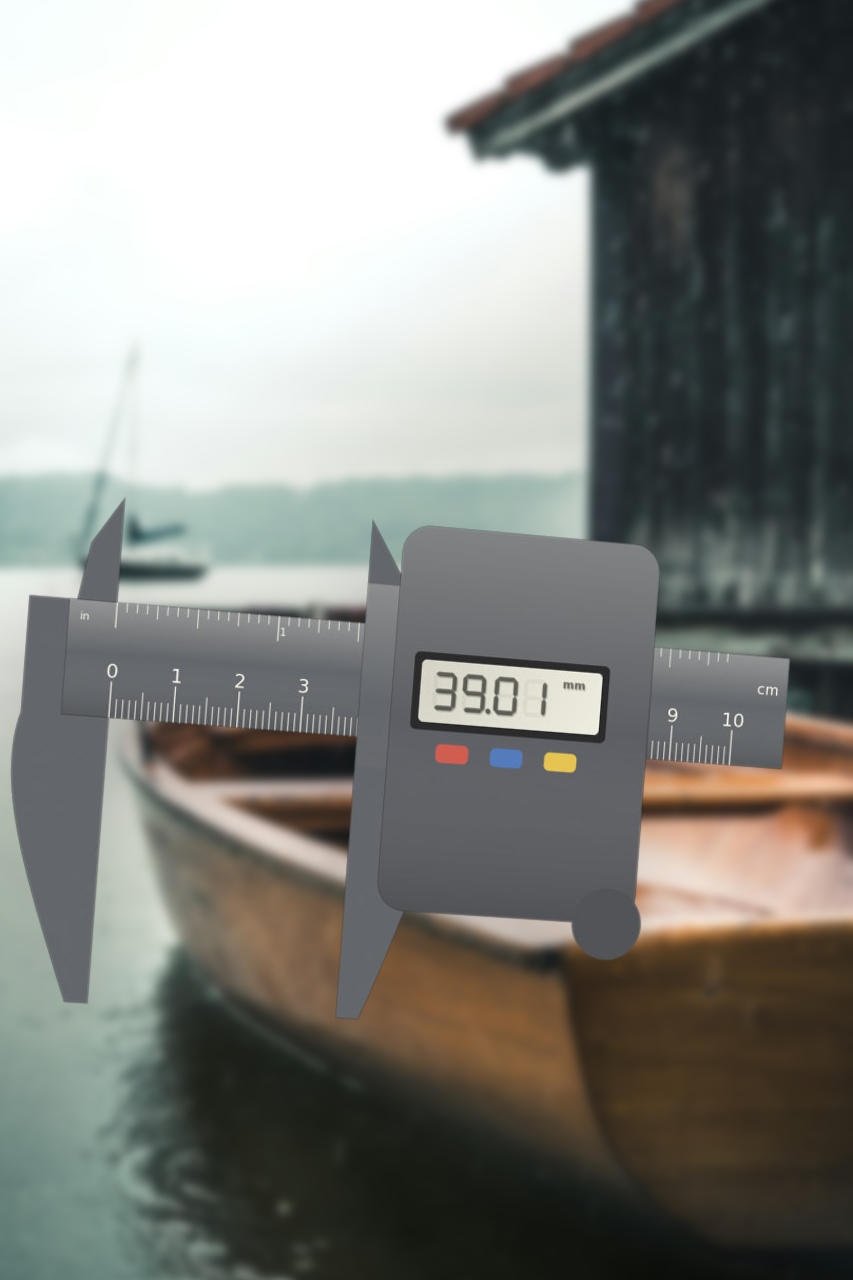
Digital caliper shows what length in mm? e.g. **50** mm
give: **39.01** mm
